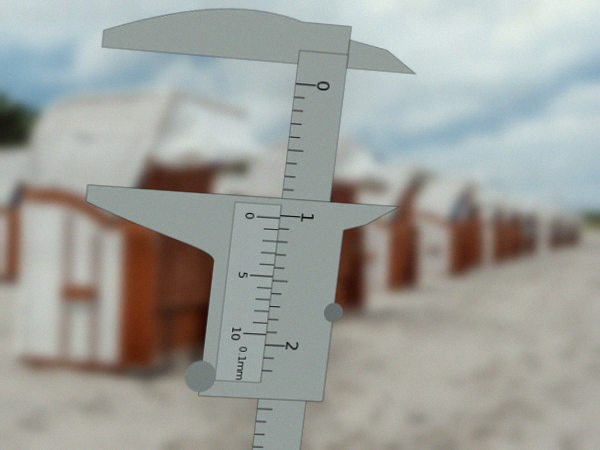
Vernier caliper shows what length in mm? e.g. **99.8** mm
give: **10.2** mm
